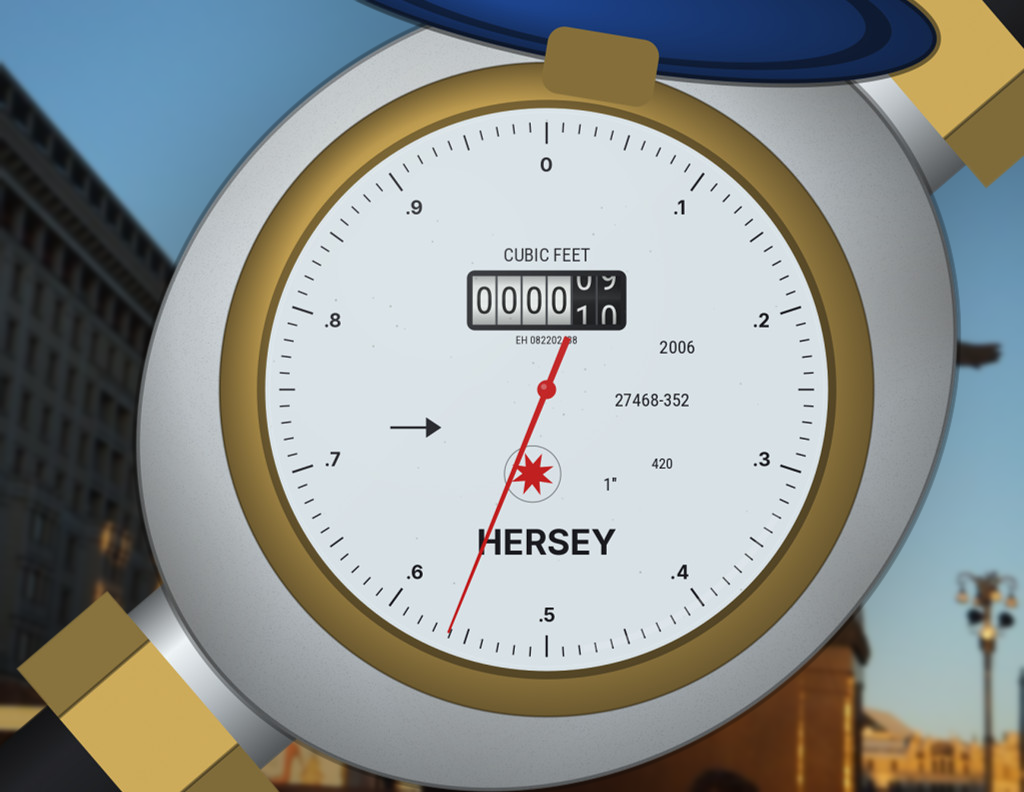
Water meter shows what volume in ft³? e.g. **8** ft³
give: **9.56** ft³
